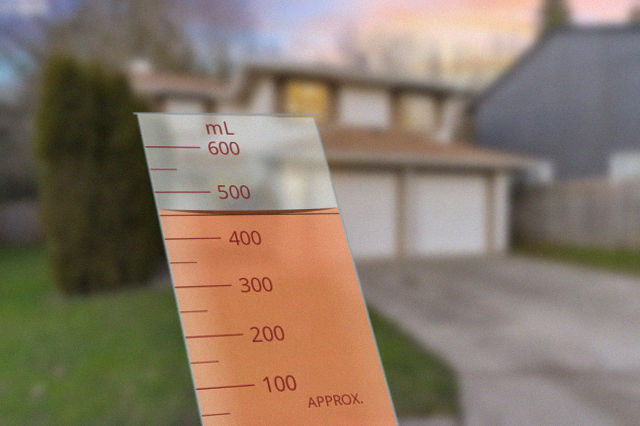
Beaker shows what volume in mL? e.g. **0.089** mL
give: **450** mL
